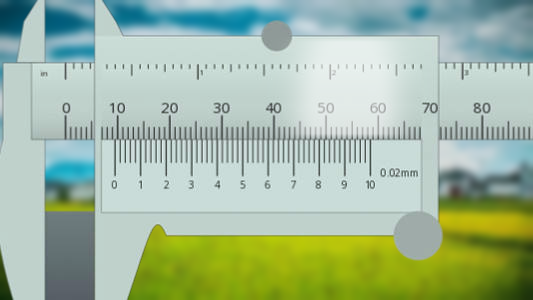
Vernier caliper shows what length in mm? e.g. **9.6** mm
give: **9.5** mm
